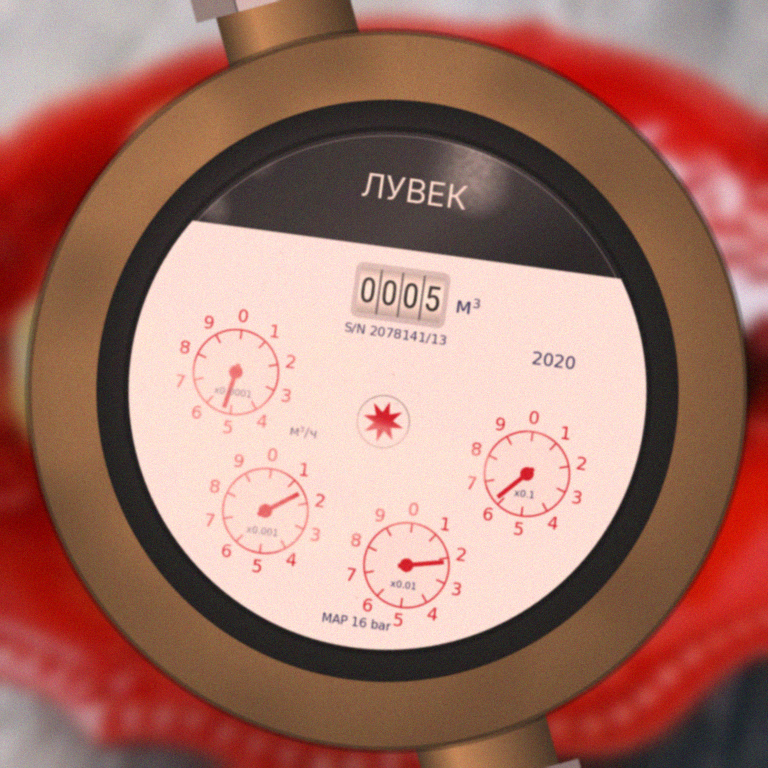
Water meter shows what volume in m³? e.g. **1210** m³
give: **5.6215** m³
